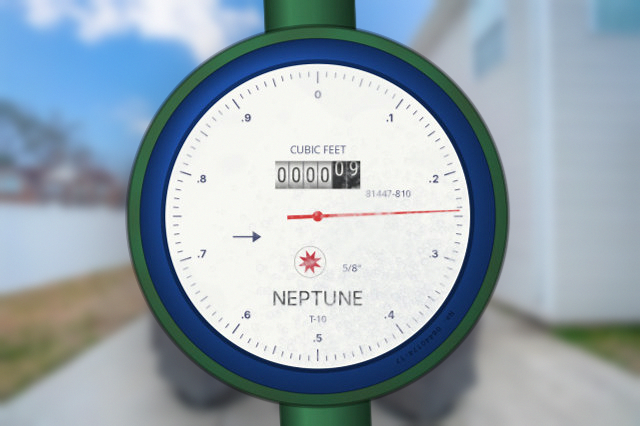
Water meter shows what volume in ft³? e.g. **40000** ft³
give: **9.24** ft³
